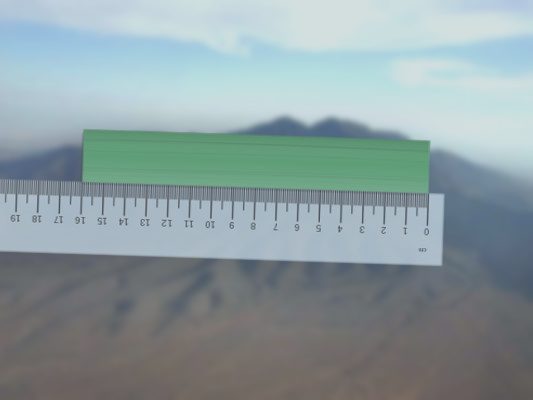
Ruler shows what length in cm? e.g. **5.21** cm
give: **16** cm
